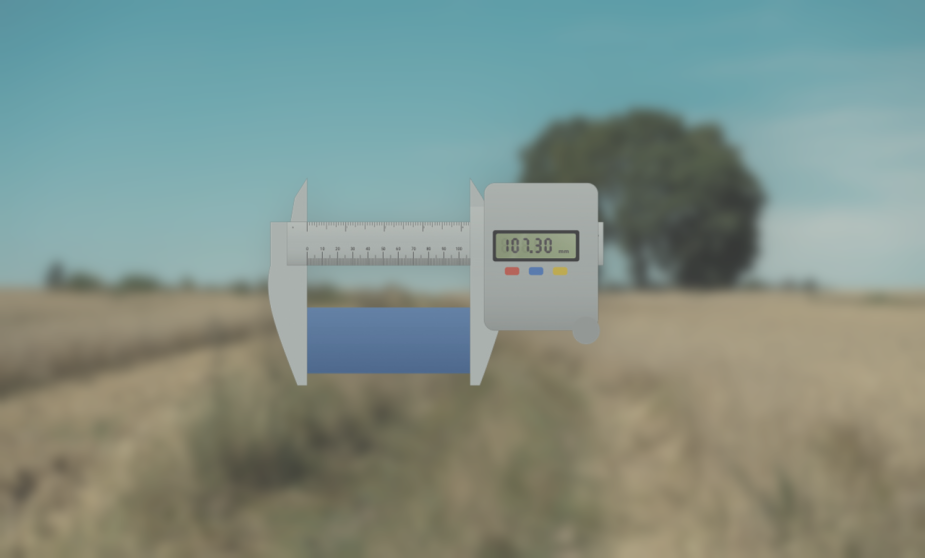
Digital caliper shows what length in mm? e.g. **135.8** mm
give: **107.30** mm
